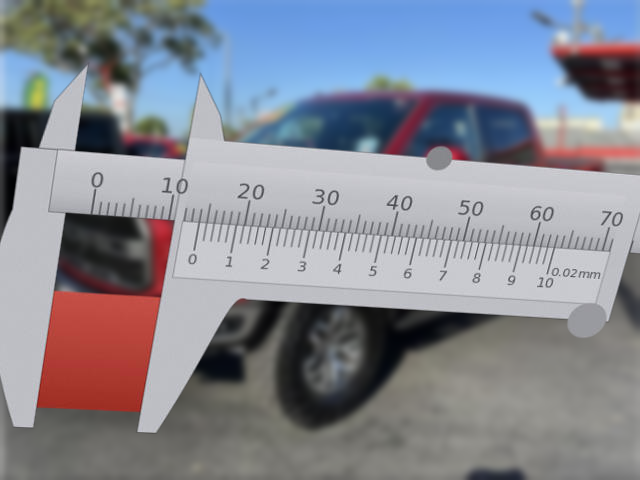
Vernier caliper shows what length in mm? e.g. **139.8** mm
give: **14.0** mm
